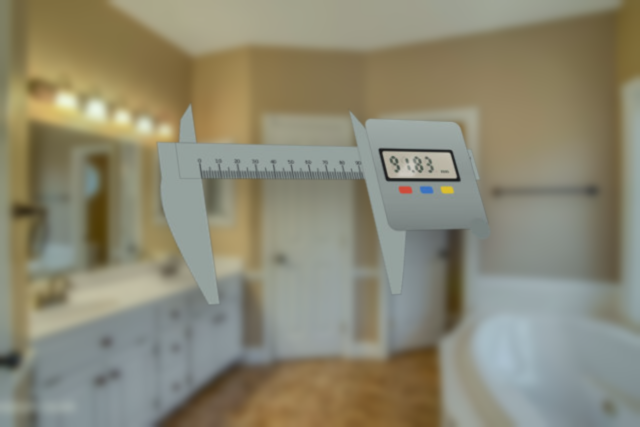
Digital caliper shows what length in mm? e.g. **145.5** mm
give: **91.83** mm
